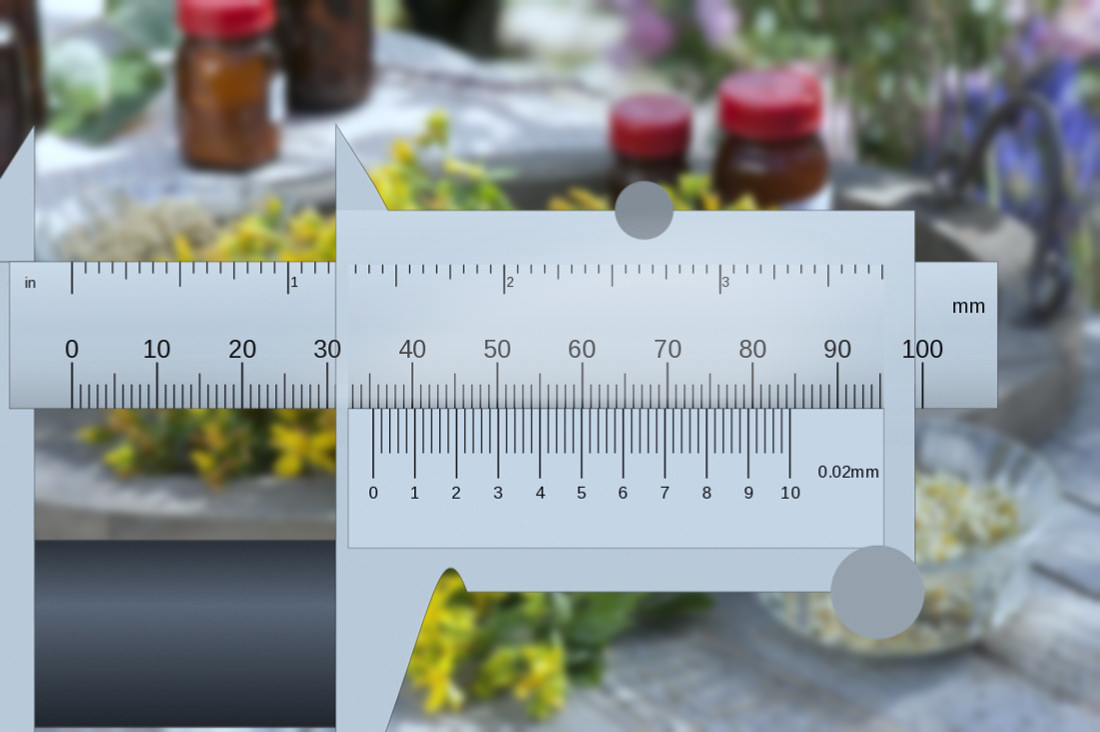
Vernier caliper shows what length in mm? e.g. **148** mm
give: **35.4** mm
